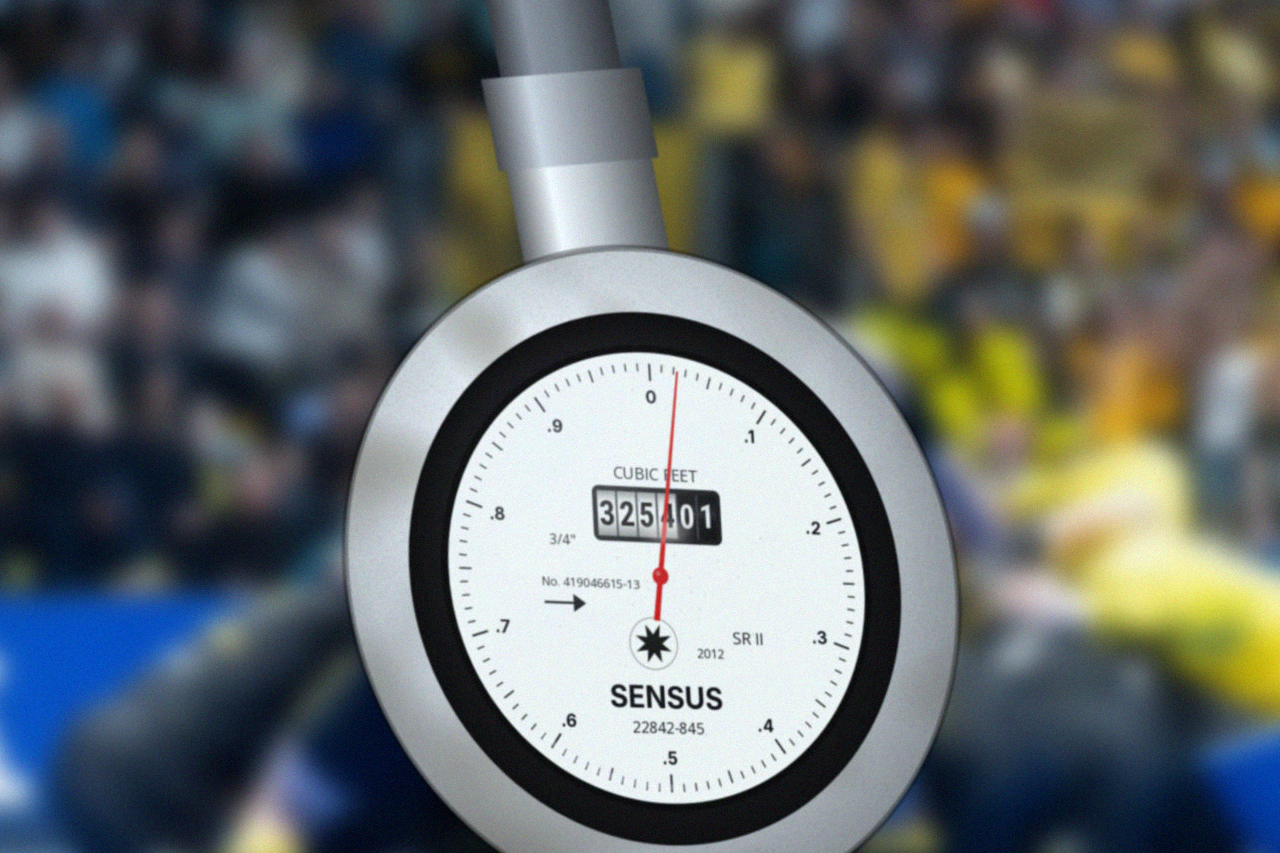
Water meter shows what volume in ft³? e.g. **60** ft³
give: **325401.02** ft³
